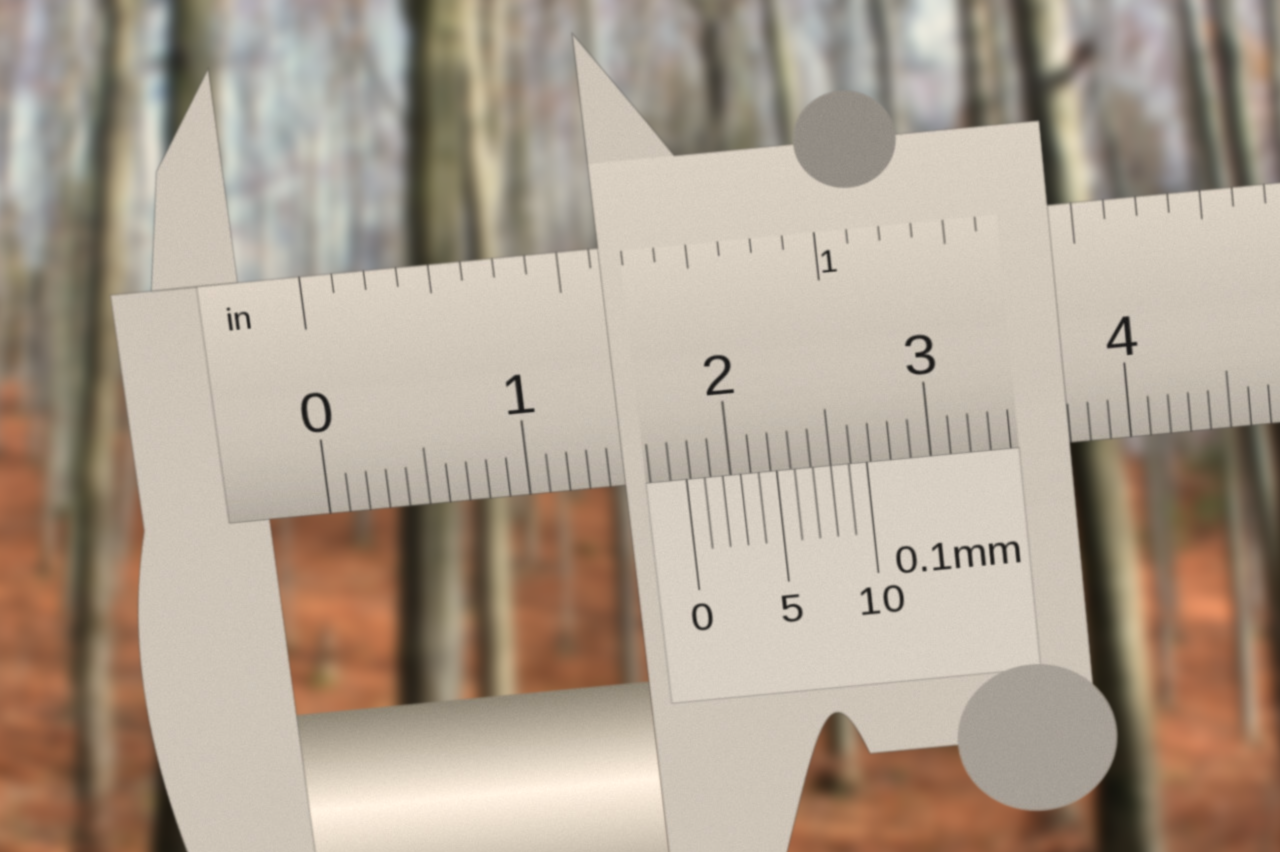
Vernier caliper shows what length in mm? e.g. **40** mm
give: **17.8** mm
